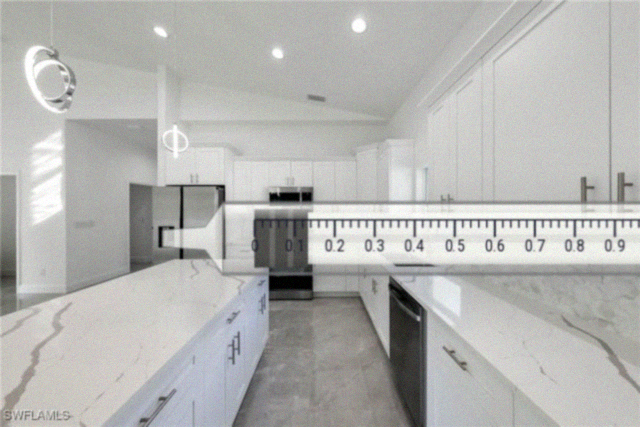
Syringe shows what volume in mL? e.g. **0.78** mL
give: **0** mL
